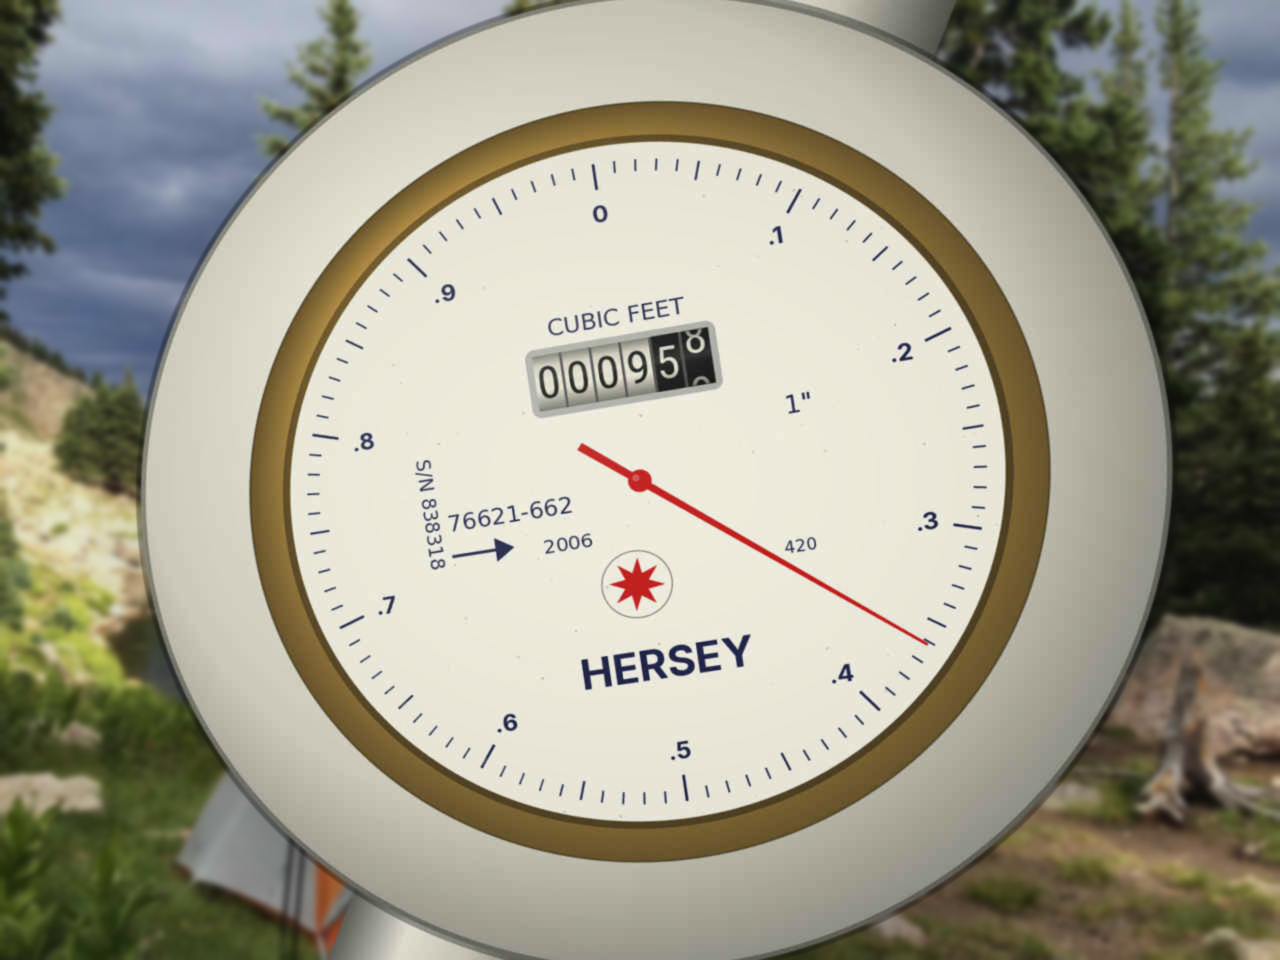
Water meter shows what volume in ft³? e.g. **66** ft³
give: **958.36** ft³
